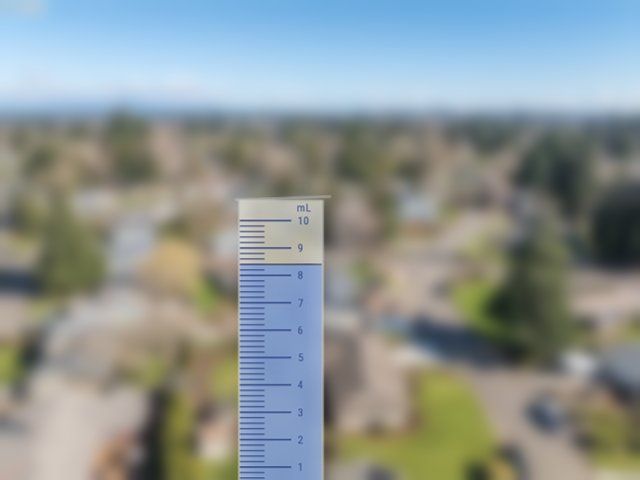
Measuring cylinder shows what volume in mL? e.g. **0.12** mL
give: **8.4** mL
